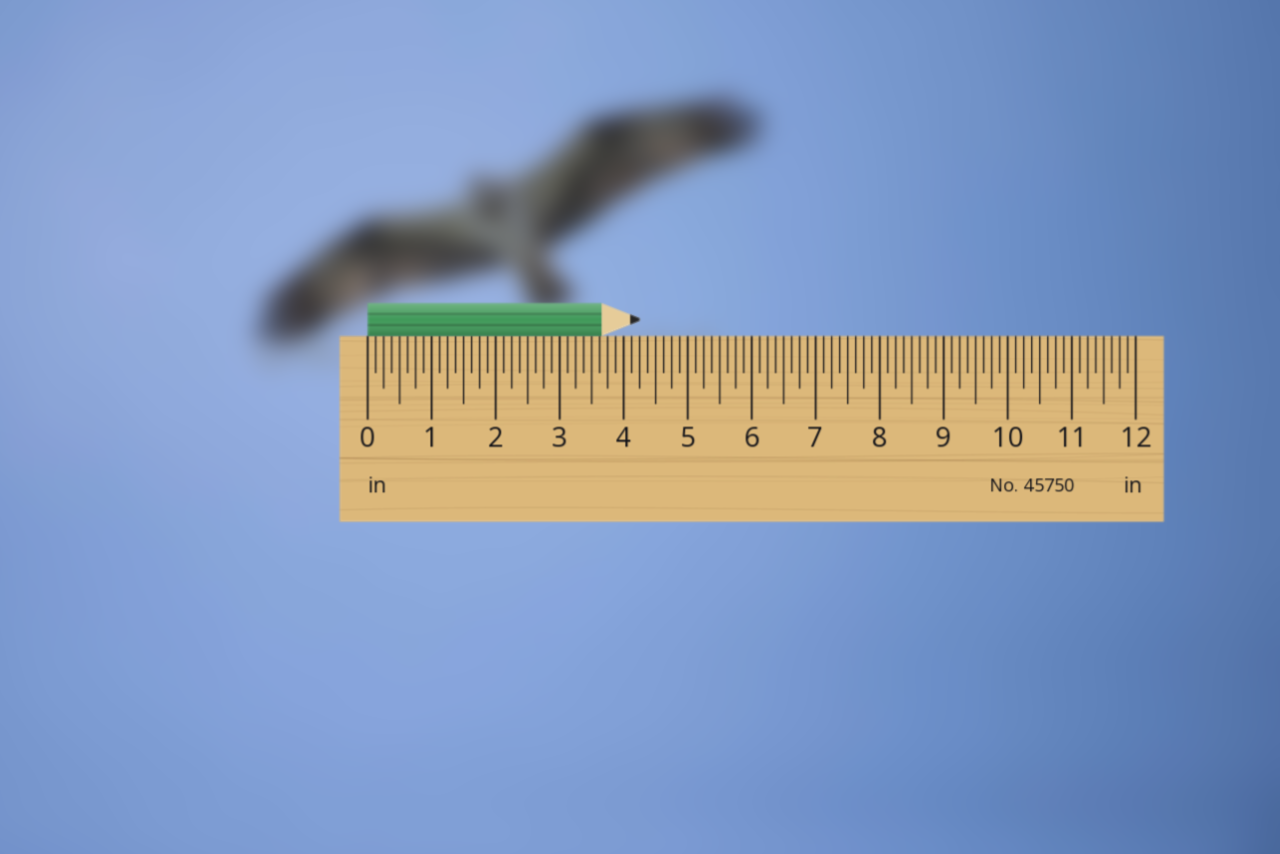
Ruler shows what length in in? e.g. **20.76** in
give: **4.25** in
